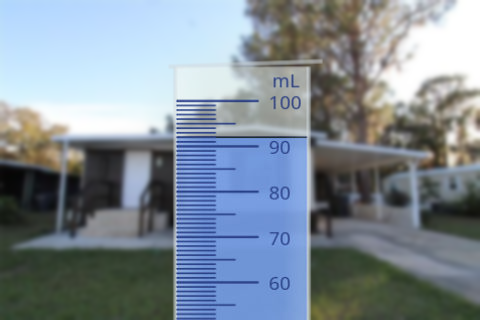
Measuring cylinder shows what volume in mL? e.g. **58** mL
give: **92** mL
